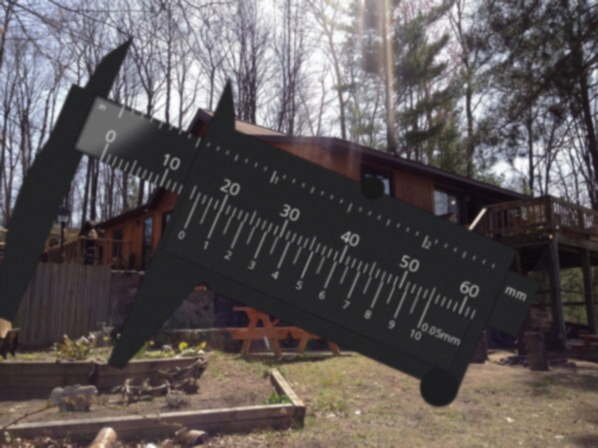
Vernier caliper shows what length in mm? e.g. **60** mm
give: **16.0** mm
